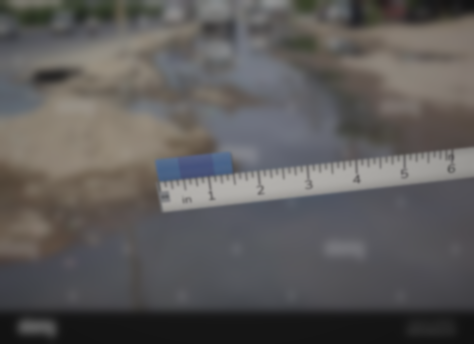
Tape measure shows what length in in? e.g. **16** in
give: **1.5** in
